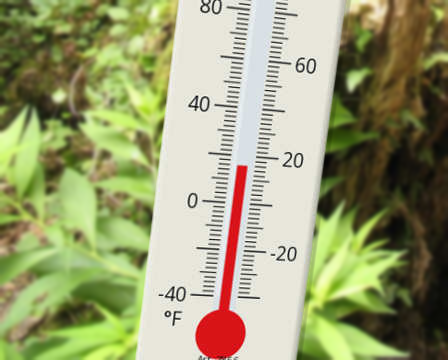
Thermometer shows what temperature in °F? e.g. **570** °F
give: **16** °F
